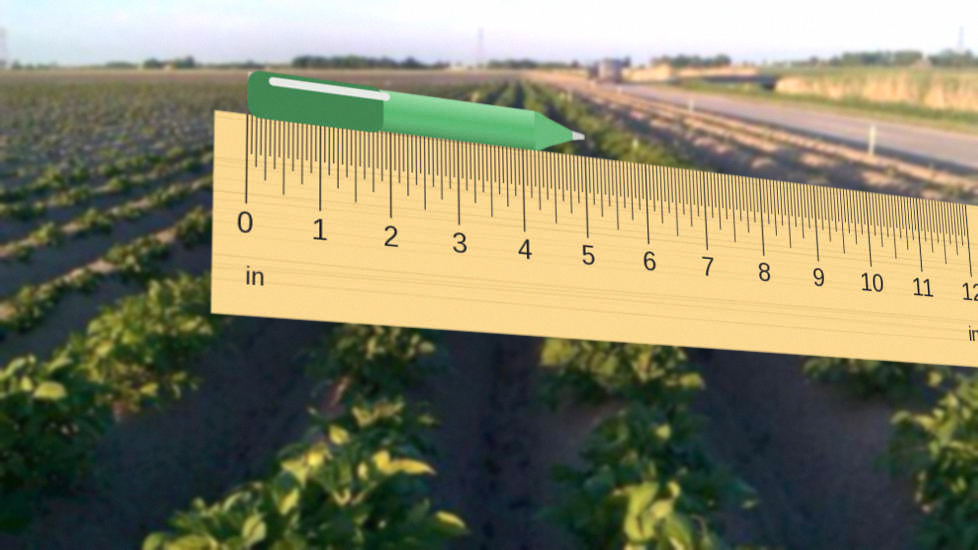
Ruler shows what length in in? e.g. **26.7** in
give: **5** in
